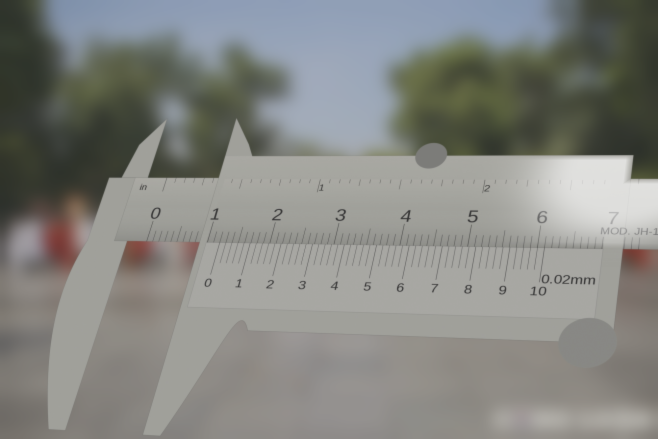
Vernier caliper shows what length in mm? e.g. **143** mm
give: **12.0** mm
